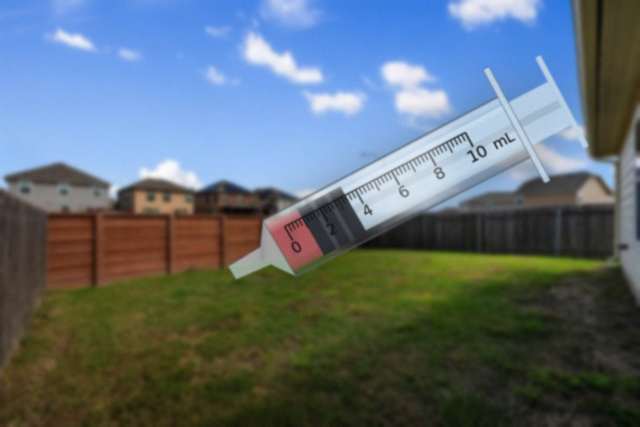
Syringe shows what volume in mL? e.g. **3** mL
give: **1** mL
